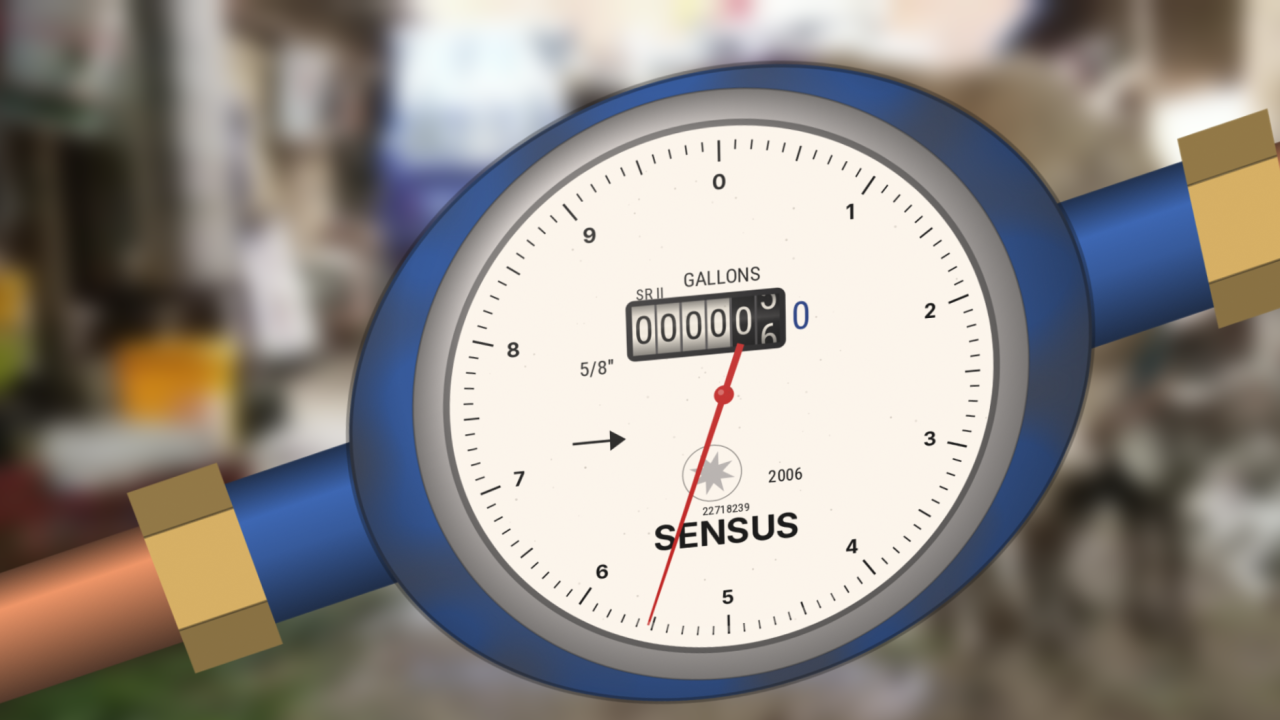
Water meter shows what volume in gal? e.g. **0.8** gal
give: **55.5** gal
